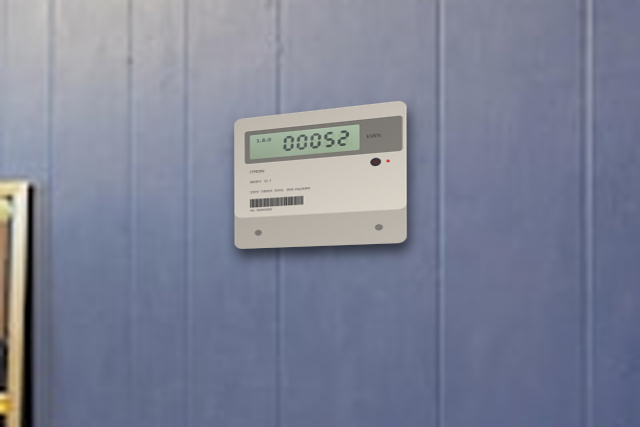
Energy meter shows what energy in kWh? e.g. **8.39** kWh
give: **52** kWh
